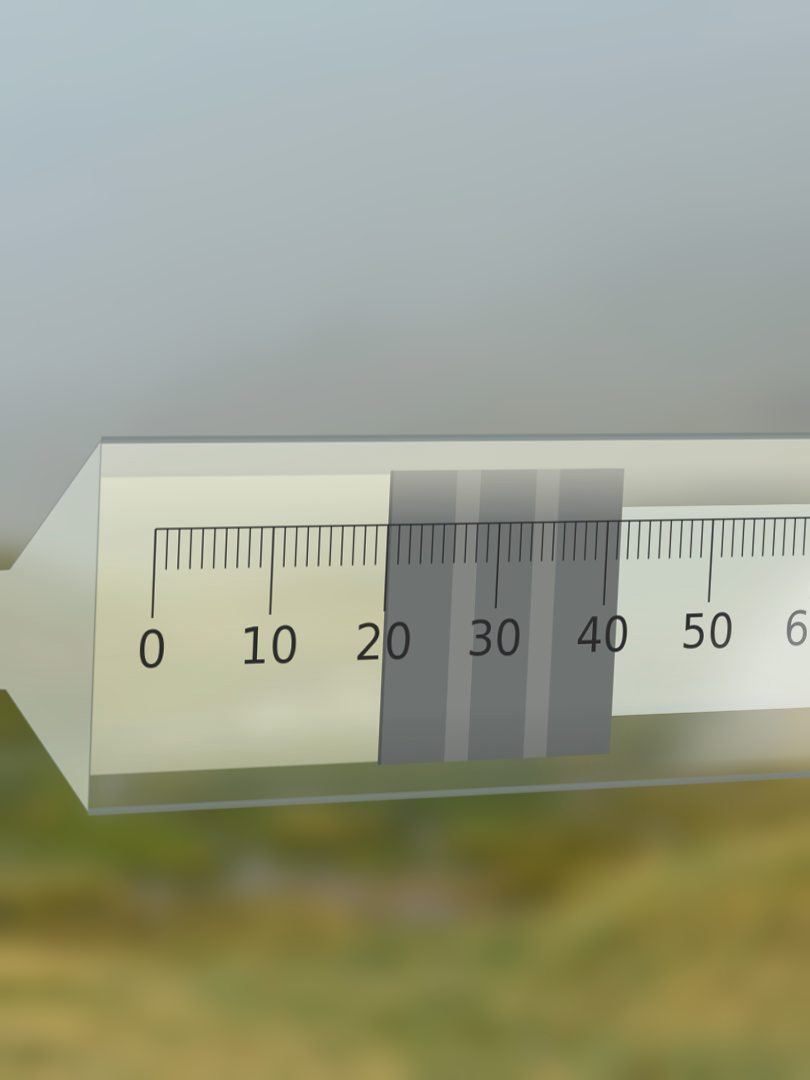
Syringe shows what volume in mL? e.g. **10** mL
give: **20** mL
